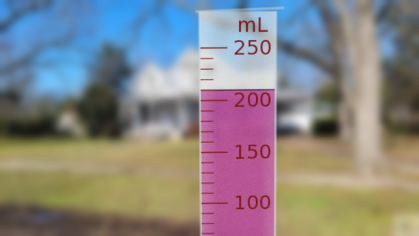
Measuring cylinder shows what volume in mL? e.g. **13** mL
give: **210** mL
